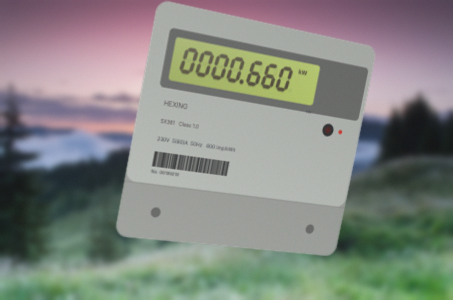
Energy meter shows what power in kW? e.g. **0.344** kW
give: **0.660** kW
